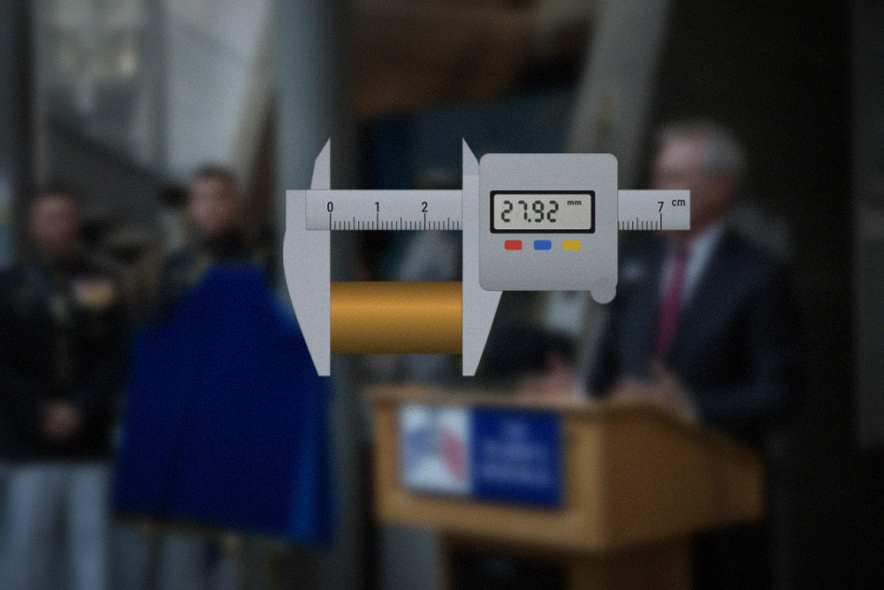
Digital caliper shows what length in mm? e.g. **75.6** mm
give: **27.92** mm
